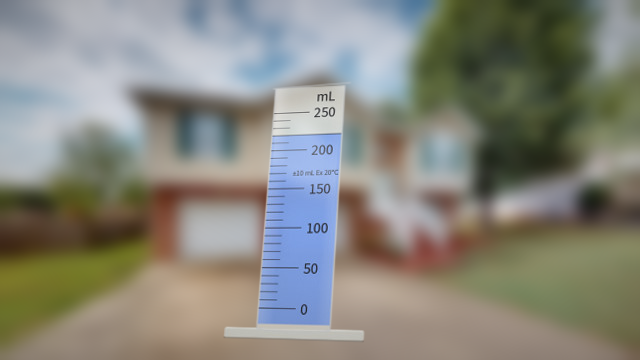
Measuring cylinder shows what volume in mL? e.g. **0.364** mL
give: **220** mL
